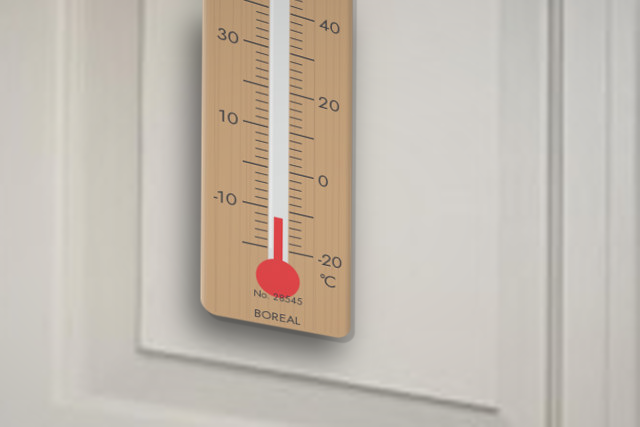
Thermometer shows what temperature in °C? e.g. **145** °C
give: **-12** °C
